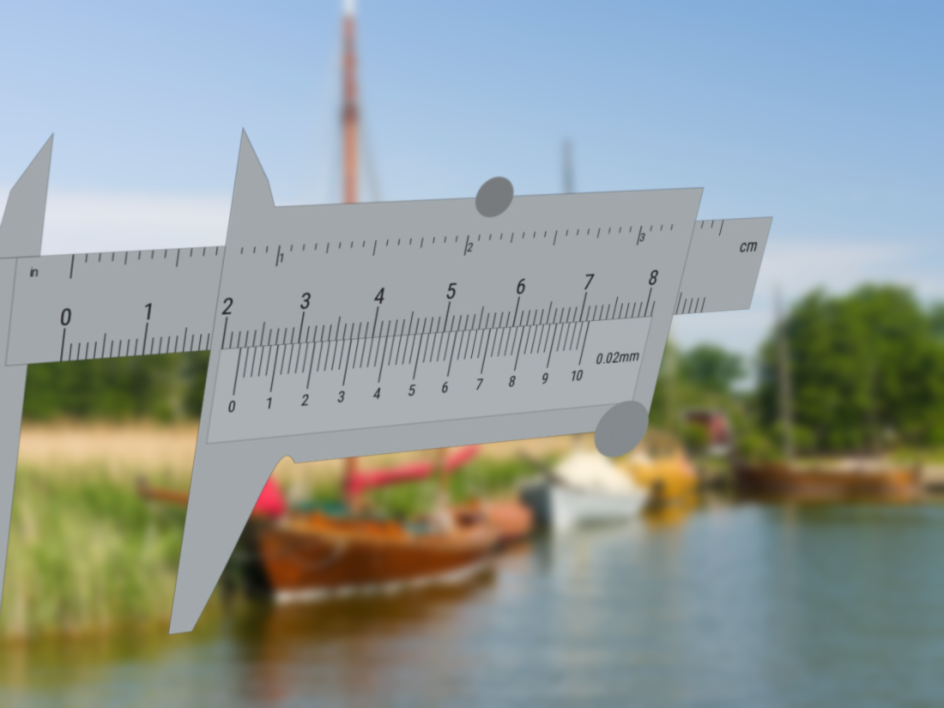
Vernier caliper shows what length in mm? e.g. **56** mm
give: **22.4** mm
